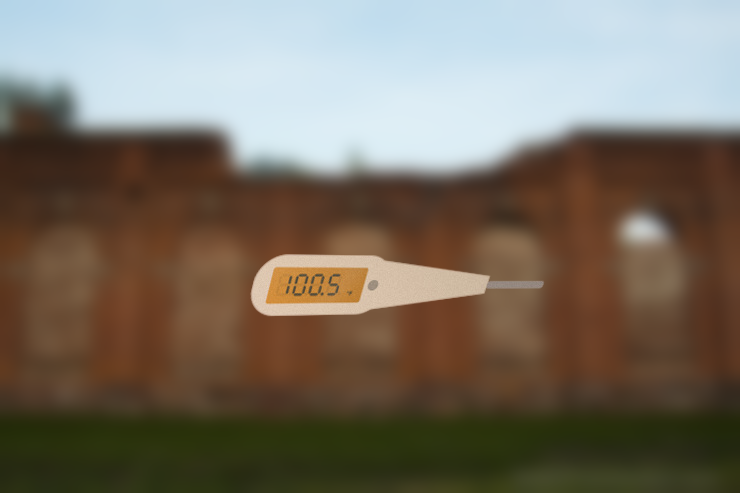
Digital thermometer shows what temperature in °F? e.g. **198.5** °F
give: **100.5** °F
